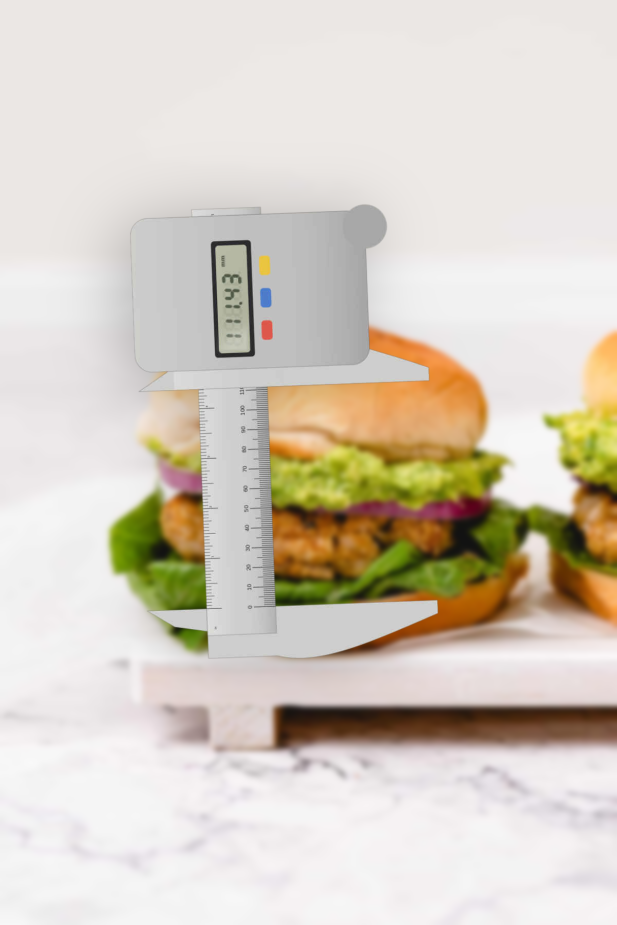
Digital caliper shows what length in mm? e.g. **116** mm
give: **111.43** mm
